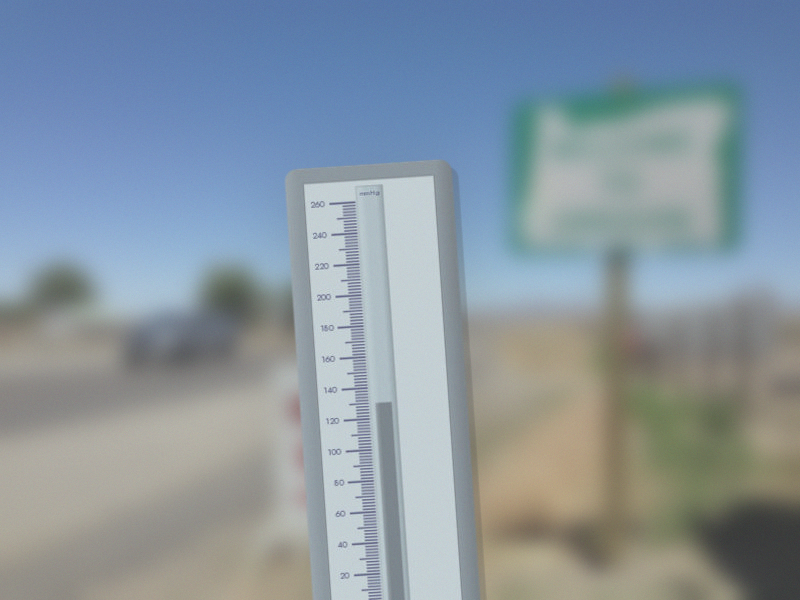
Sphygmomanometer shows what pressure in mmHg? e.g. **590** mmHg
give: **130** mmHg
